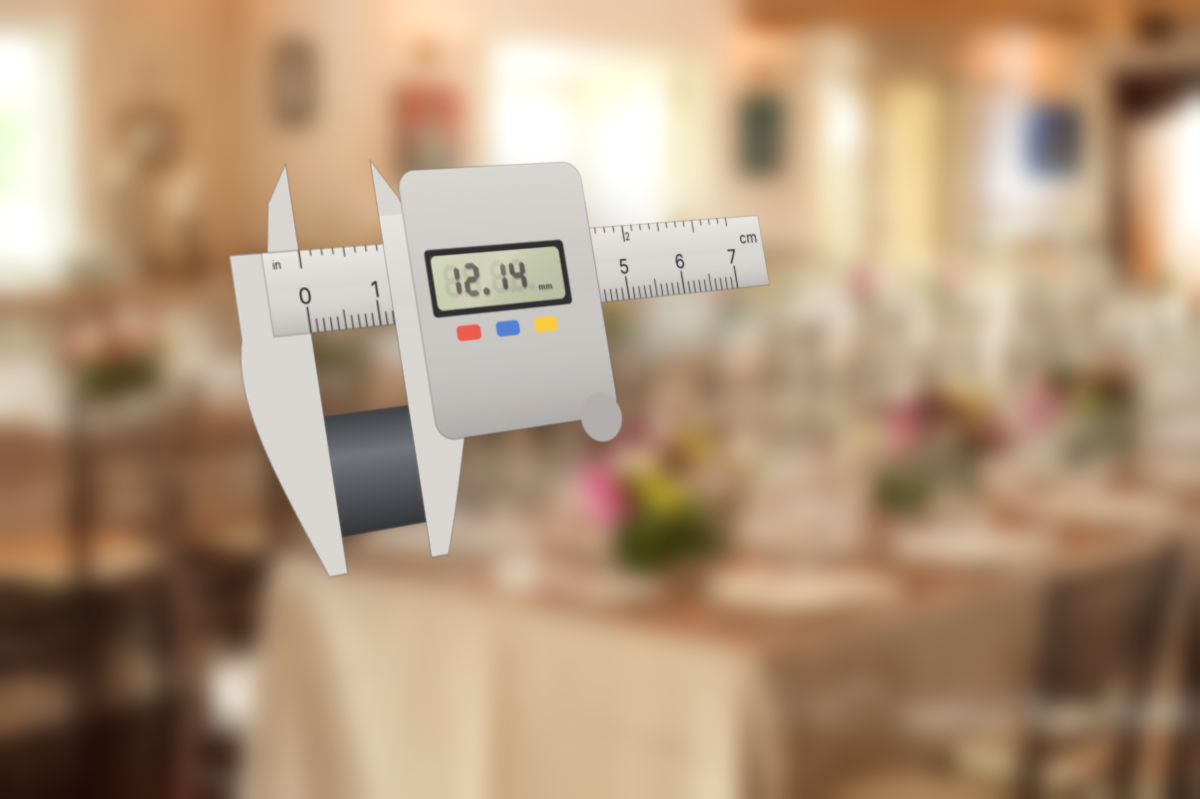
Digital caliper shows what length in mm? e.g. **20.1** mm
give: **12.14** mm
